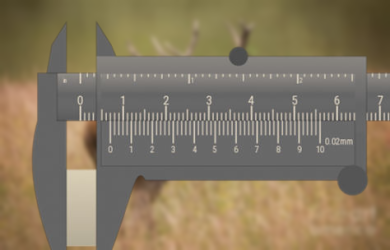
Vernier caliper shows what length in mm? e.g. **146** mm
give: **7.0** mm
